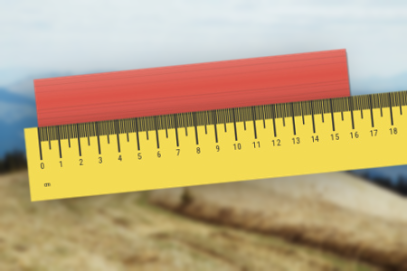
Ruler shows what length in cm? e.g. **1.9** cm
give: **16** cm
